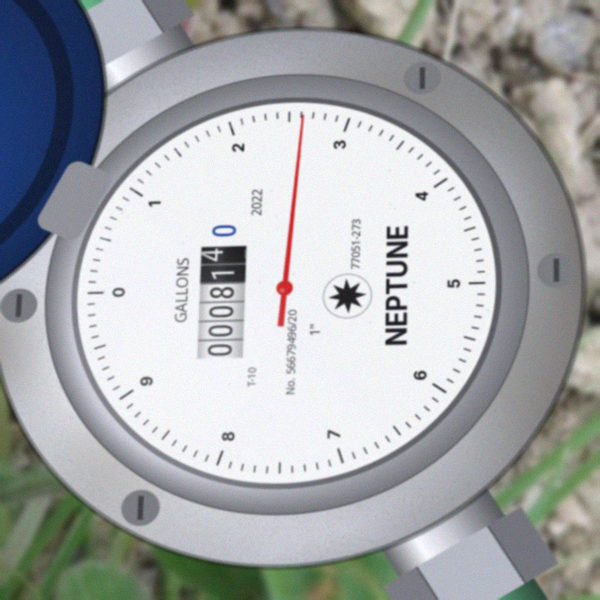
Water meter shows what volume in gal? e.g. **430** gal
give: **8142.6** gal
